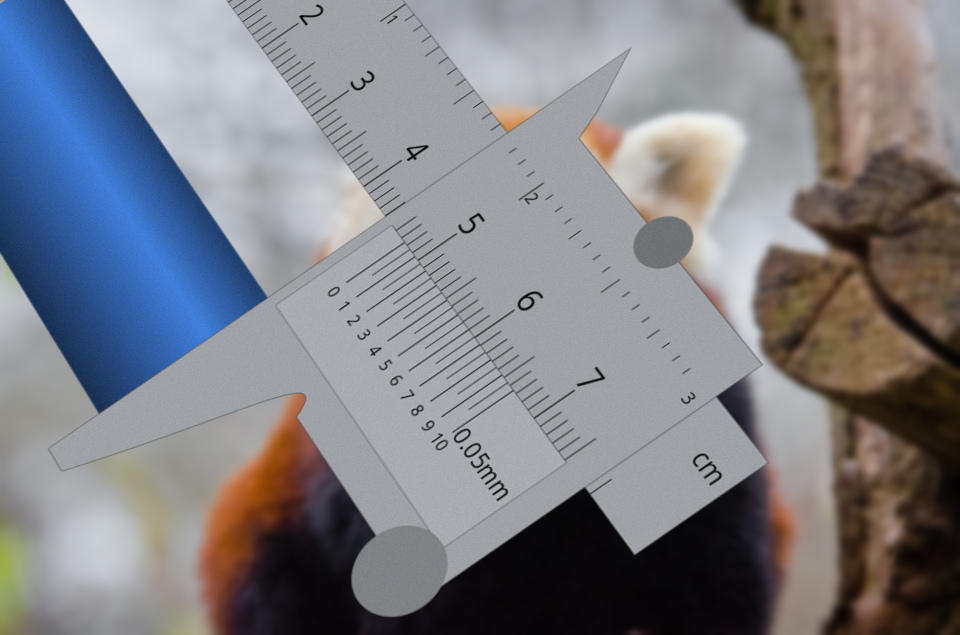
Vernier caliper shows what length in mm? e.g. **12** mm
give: **47.6** mm
